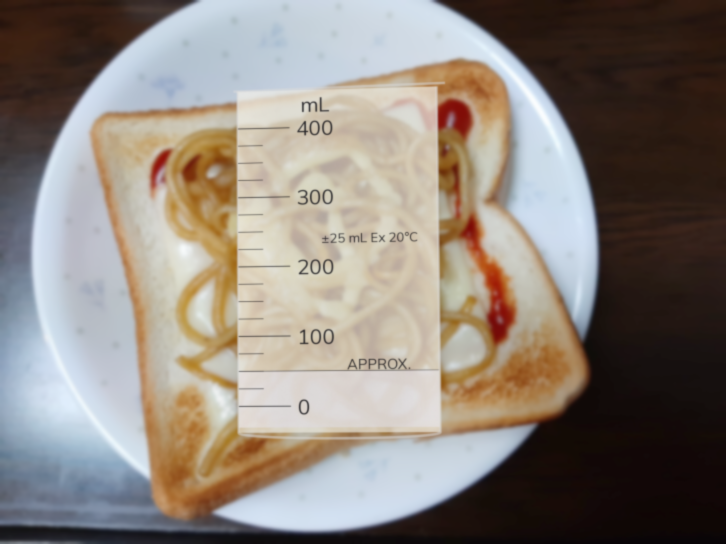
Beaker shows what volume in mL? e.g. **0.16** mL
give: **50** mL
